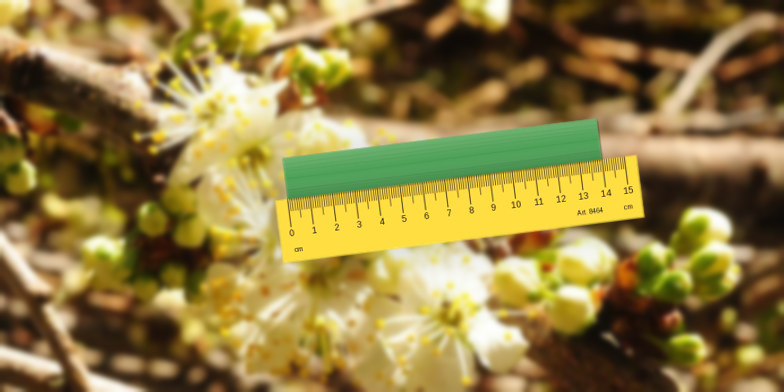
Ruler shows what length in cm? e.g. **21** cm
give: **14** cm
